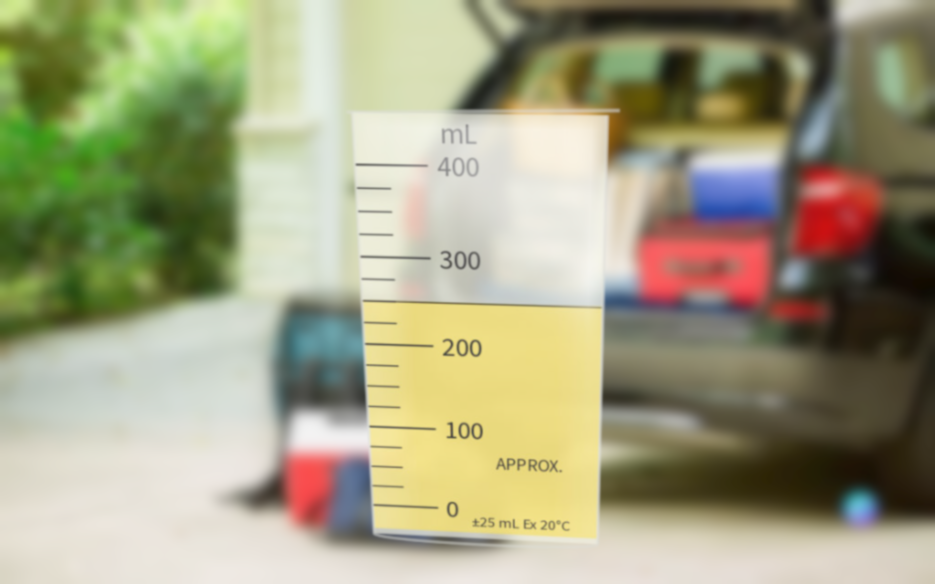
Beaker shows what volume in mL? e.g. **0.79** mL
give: **250** mL
